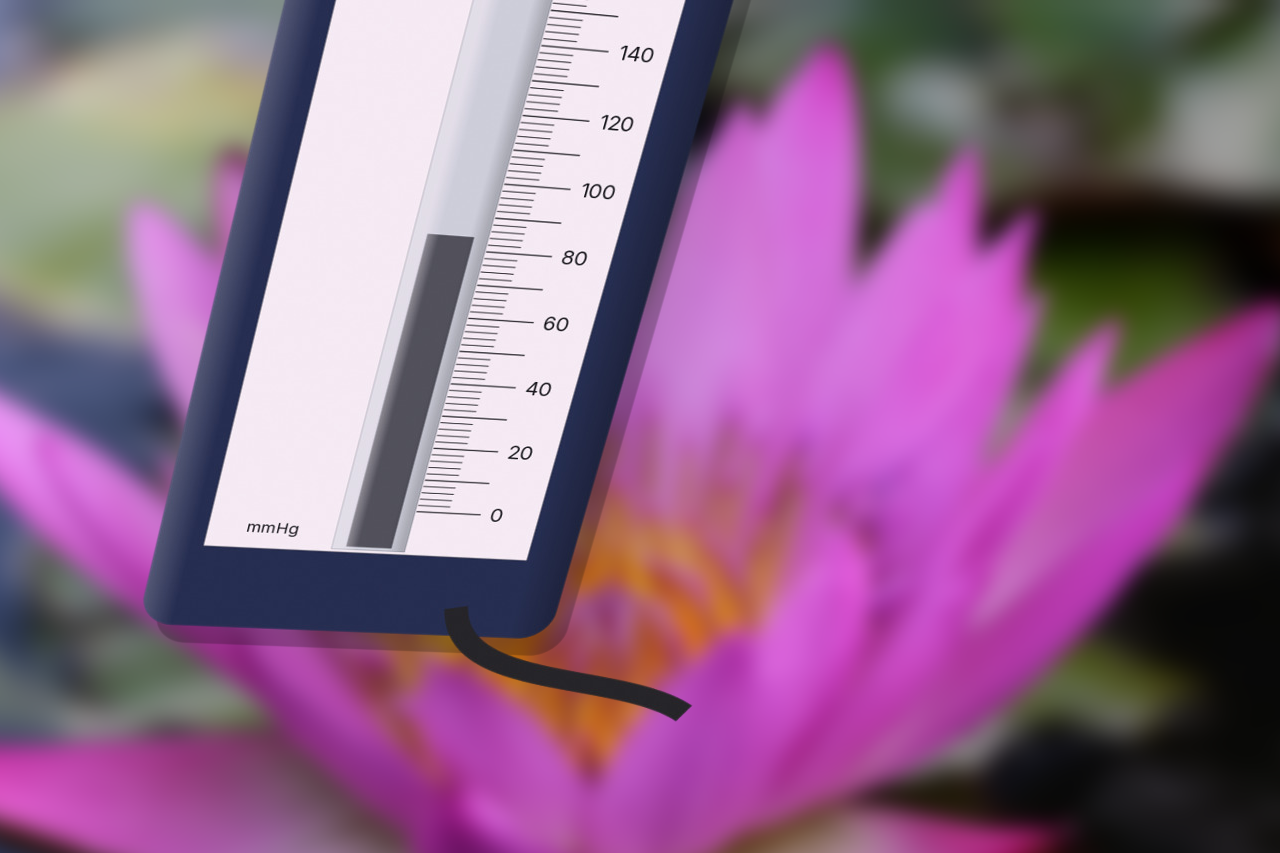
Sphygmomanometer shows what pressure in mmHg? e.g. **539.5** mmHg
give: **84** mmHg
